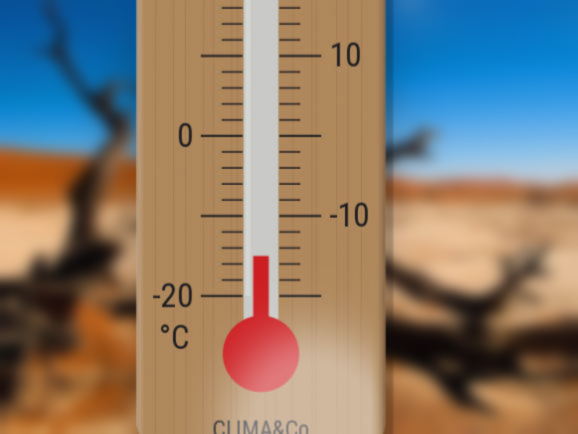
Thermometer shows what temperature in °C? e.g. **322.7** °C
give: **-15** °C
